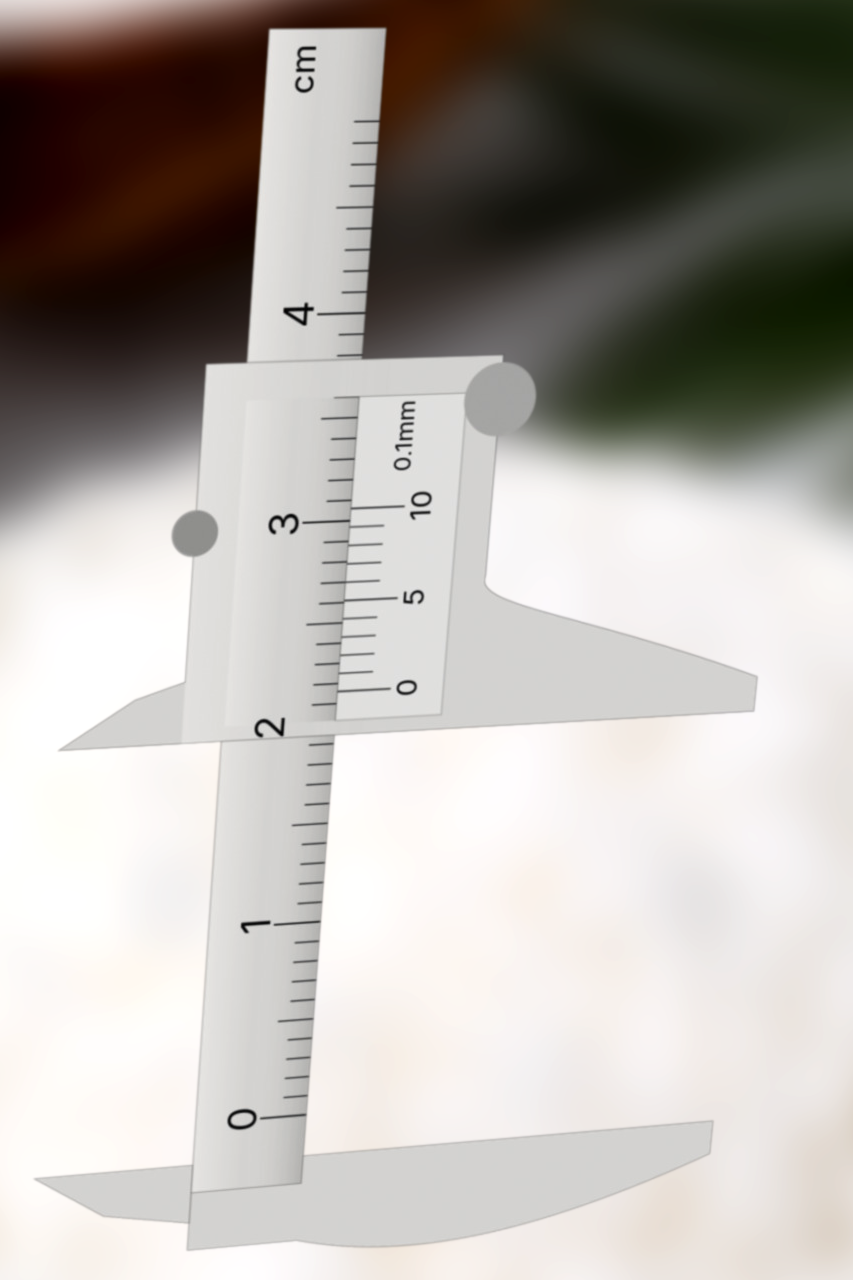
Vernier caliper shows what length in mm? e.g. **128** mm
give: **21.6** mm
